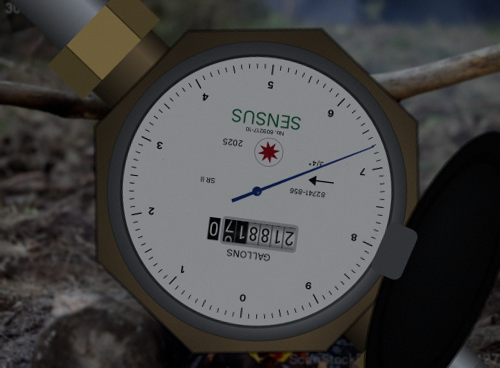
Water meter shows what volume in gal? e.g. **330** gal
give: **2188166.7** gal
